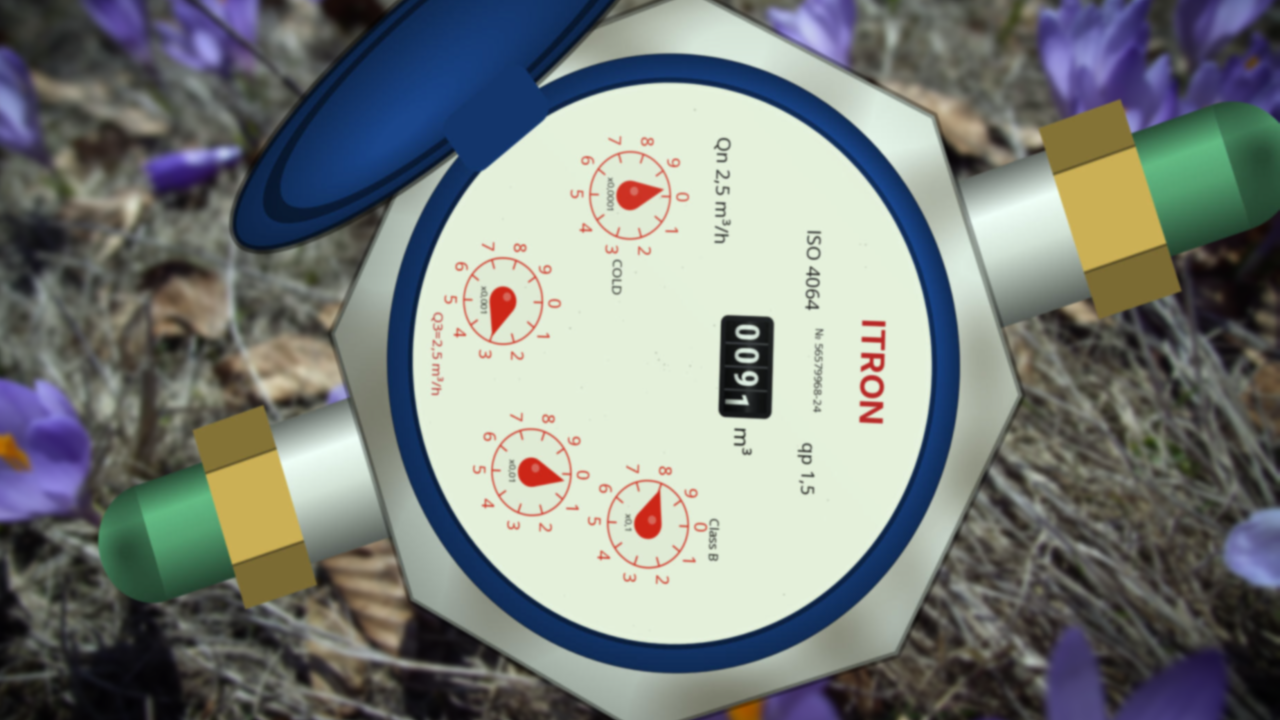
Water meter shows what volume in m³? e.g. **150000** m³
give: **90.8029** m³
